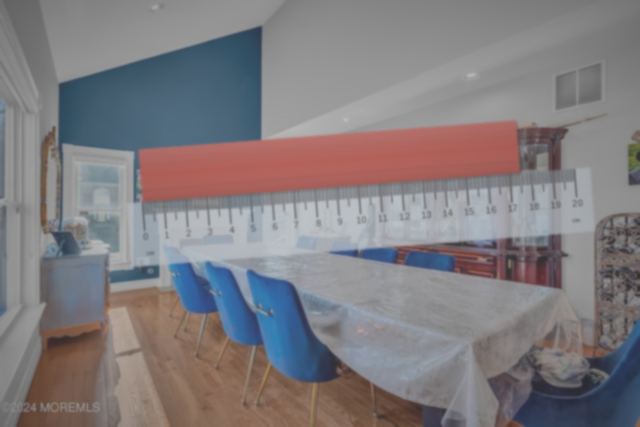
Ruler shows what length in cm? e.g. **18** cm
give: **17.5** cm
